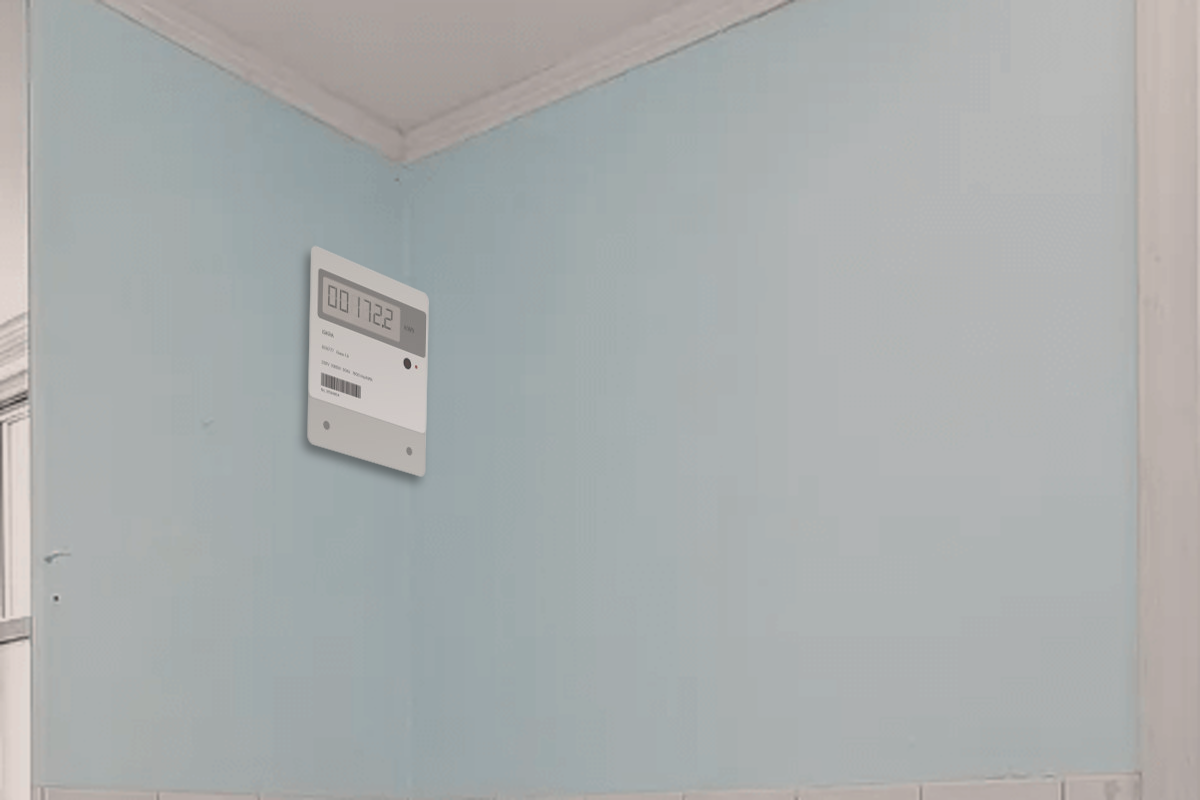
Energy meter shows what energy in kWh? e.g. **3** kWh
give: **172.2** kWh
